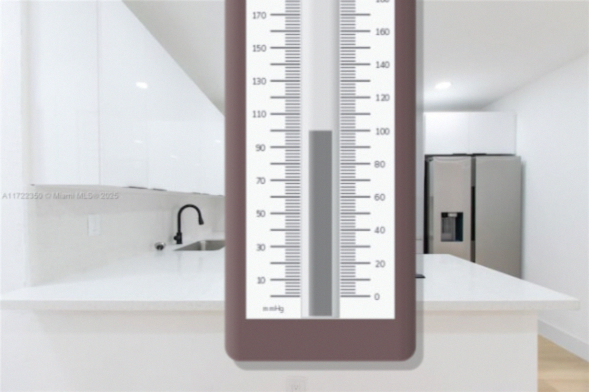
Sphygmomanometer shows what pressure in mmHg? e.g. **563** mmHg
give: **100** mmHg
